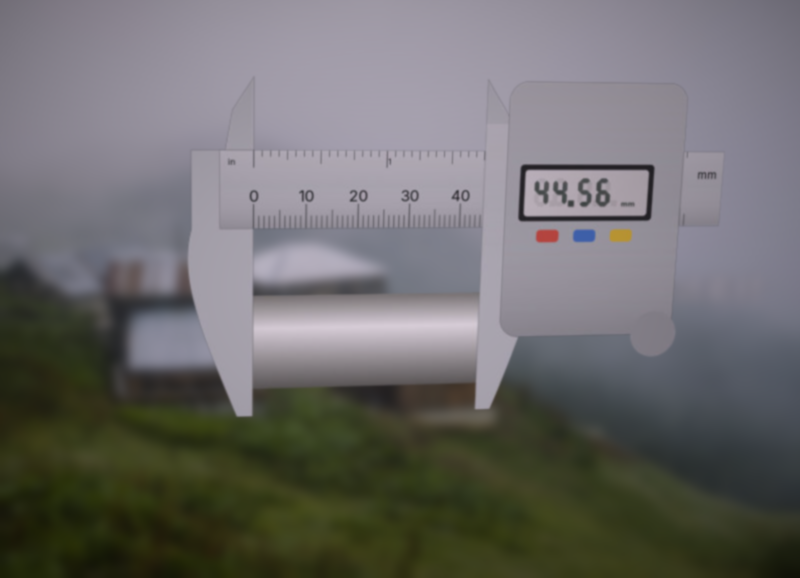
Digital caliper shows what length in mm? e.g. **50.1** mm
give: **44.56** mm
